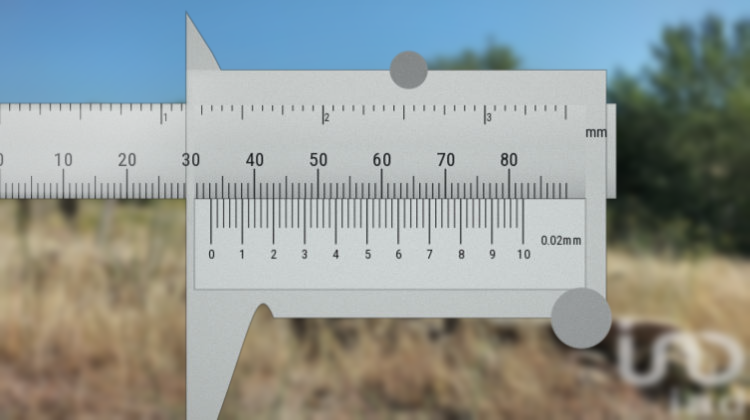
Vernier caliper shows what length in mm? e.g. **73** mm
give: **33.2** mm
